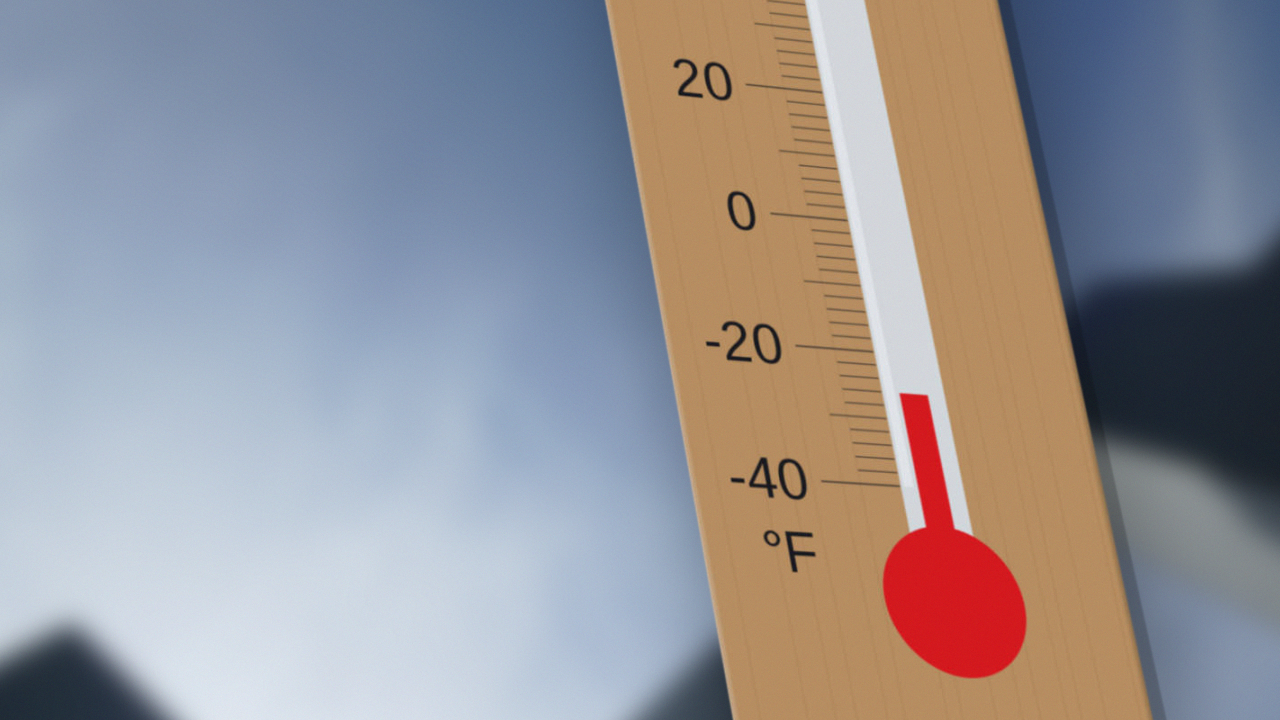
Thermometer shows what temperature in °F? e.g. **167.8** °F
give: **-26** °F
